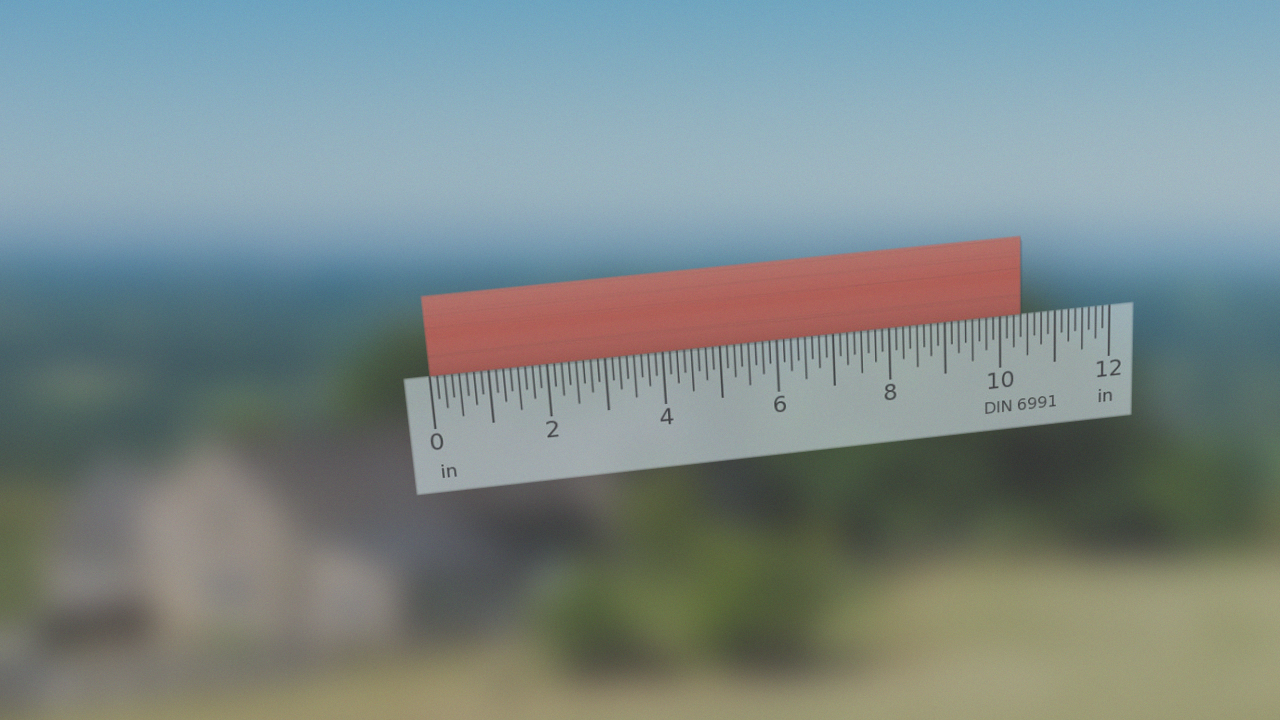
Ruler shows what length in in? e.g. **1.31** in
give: **10.375** in
